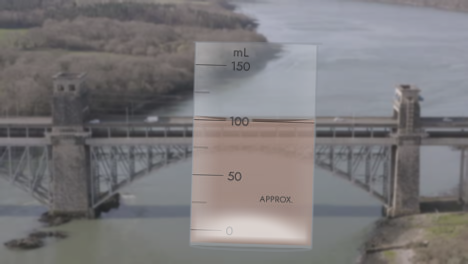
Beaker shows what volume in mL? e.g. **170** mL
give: **100** mL
